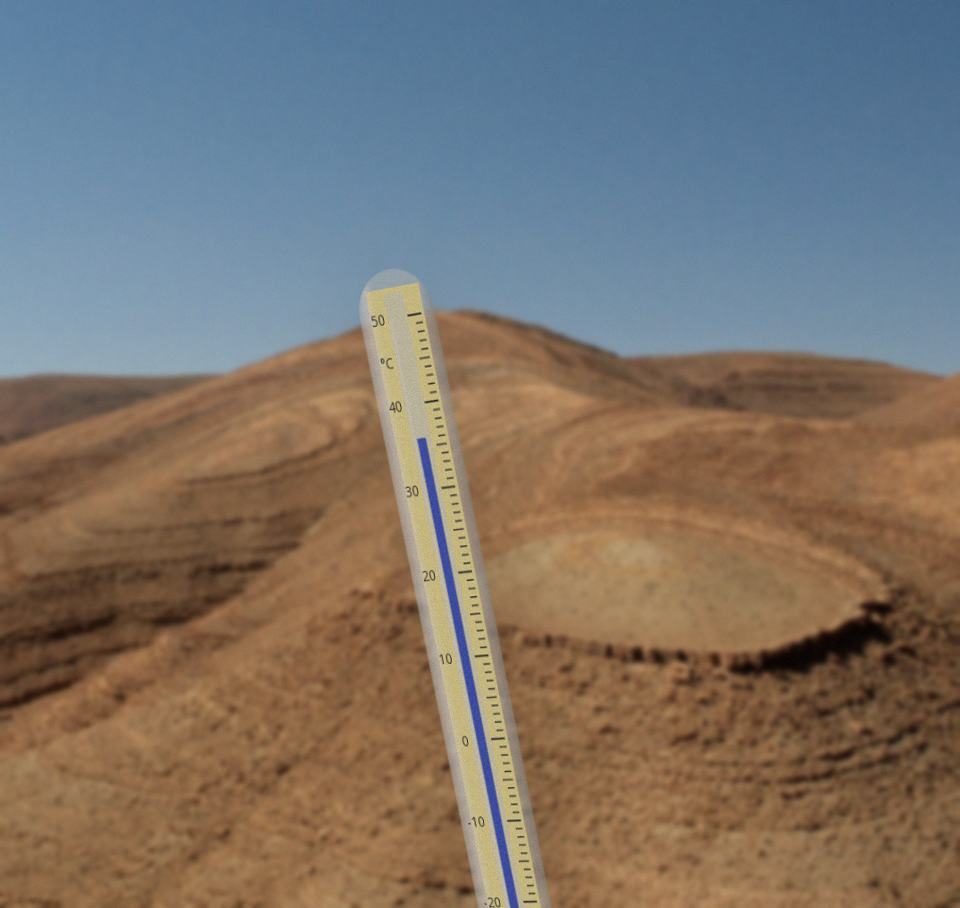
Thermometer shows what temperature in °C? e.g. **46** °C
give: **36** °C
